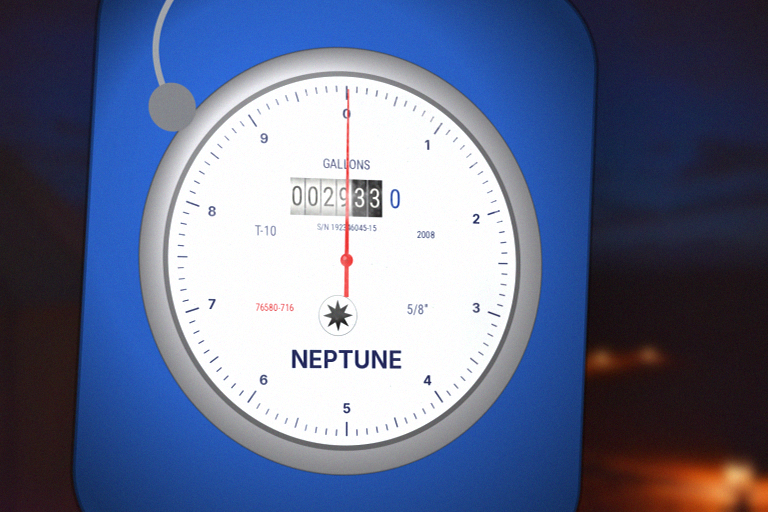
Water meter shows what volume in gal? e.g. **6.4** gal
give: **29330.0** gal
